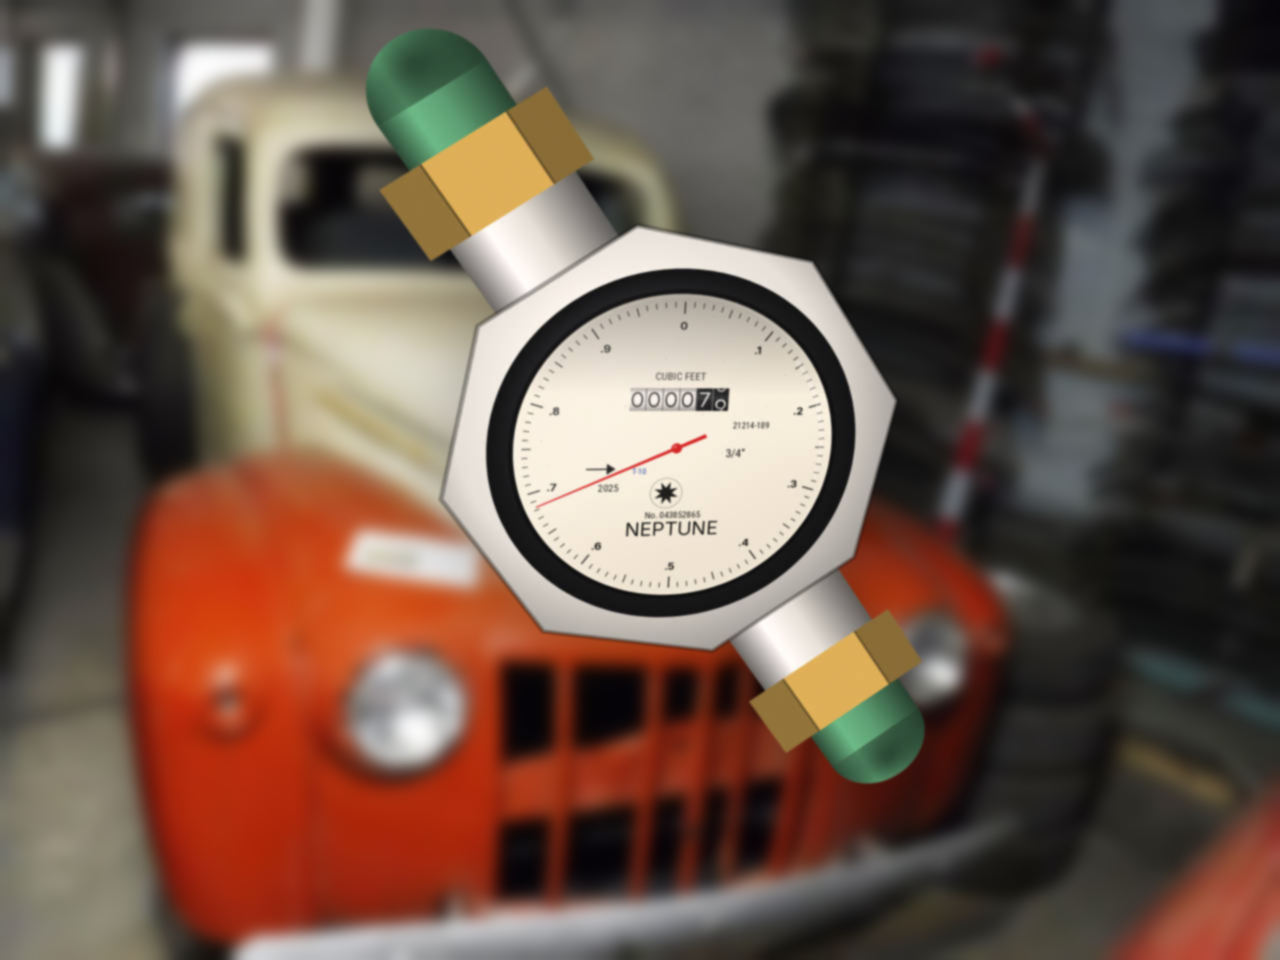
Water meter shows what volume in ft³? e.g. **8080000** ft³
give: **78.68** ft³
